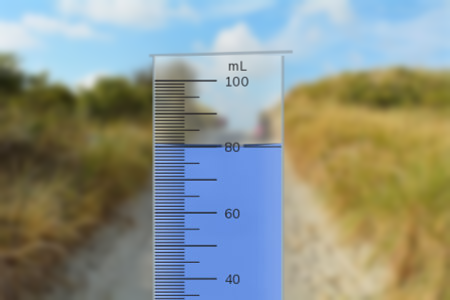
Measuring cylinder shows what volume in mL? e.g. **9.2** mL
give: **80** mL
